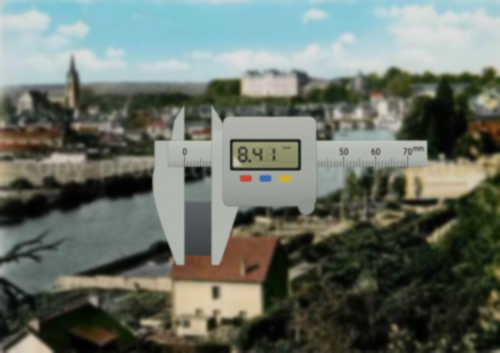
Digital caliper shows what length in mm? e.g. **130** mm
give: **8.41** mm
